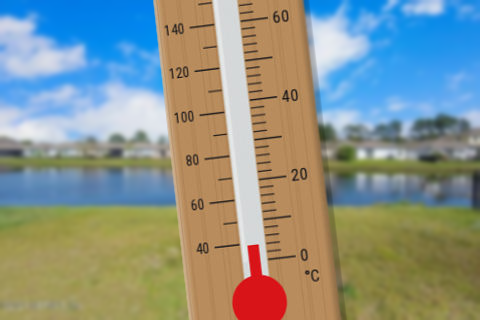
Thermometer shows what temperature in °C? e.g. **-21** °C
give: **4** °C
